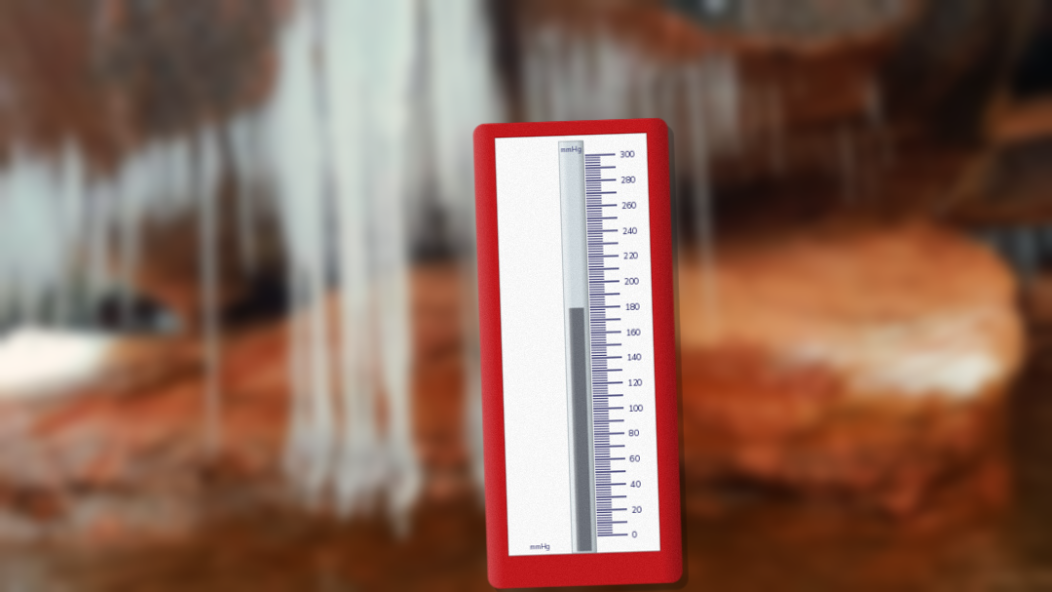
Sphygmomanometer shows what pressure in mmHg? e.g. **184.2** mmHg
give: **180** mmHg
